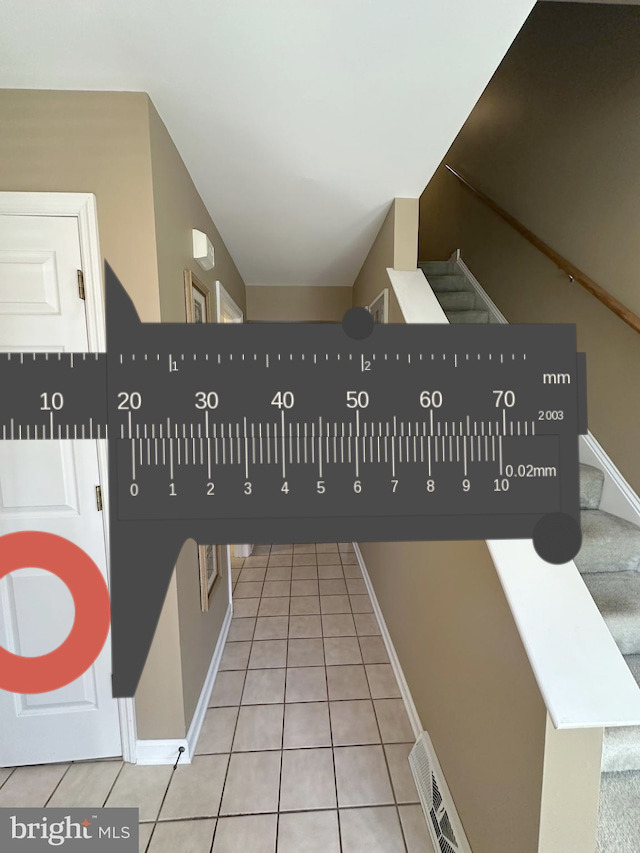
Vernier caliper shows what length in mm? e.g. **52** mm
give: **20.4** mm
